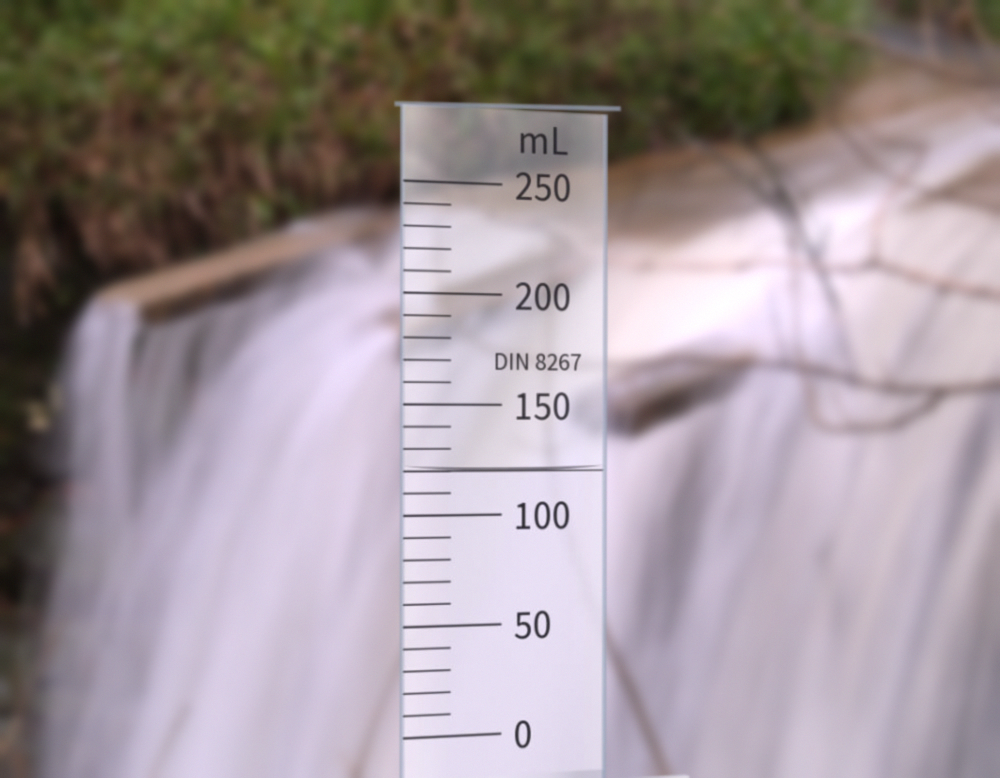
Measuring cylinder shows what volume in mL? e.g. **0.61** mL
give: **120** mL
